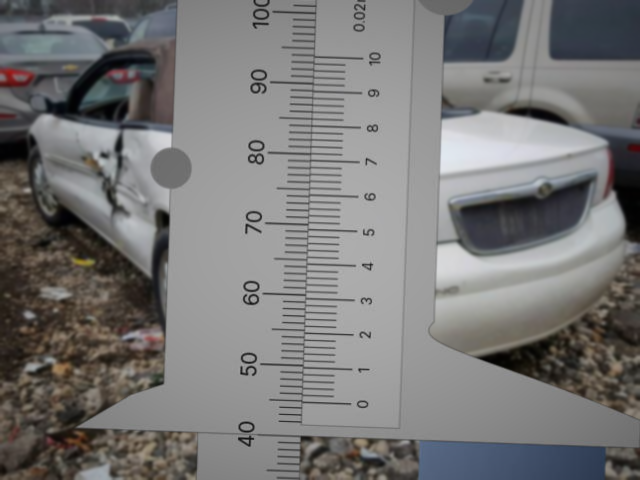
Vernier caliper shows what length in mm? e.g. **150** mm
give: **44.8** mm
